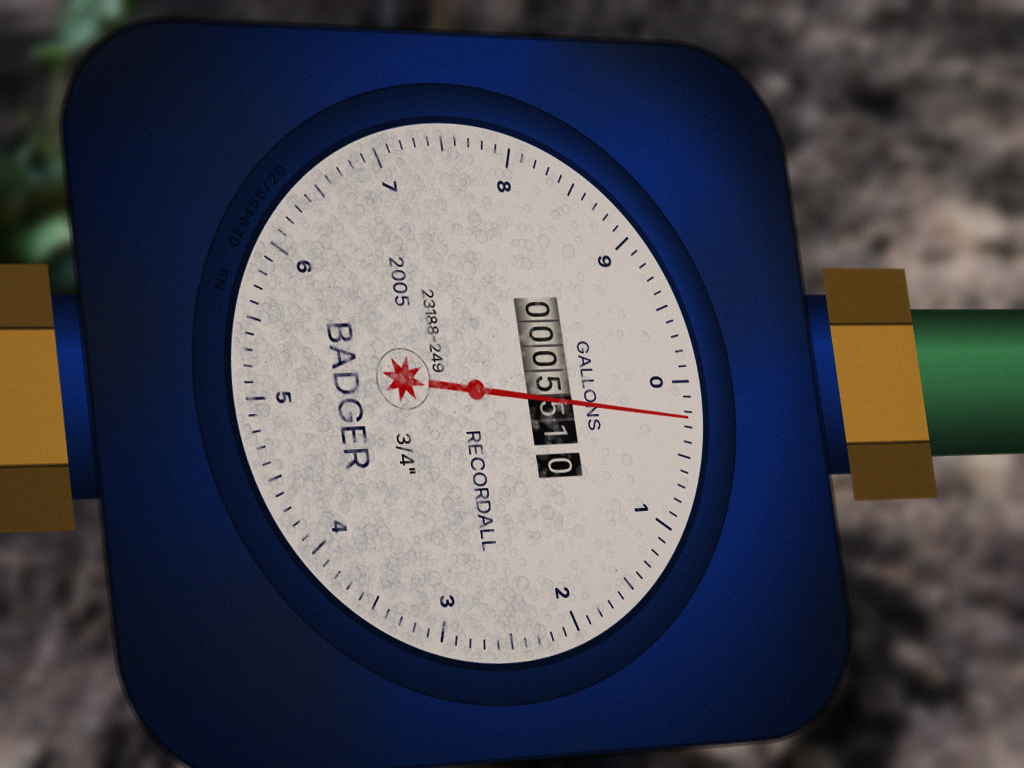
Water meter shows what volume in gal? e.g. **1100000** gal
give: **5510.2** gal
